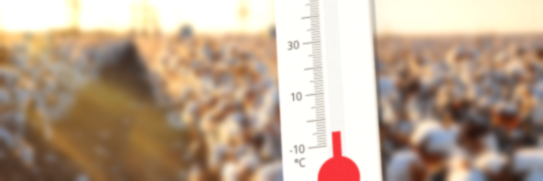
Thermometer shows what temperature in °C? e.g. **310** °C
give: **-5** °C
